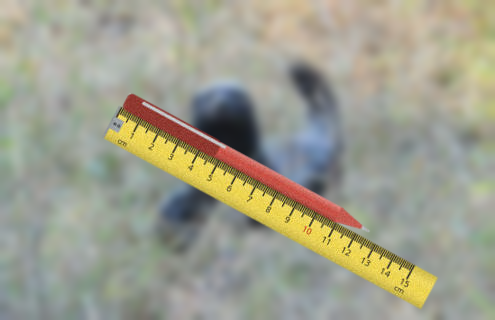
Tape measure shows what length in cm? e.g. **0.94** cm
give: **12.5** cm
